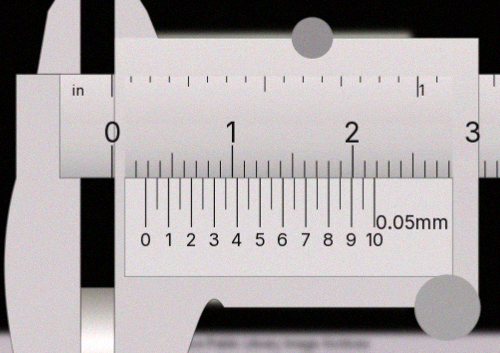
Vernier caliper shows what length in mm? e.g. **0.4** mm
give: **2.8** mm
